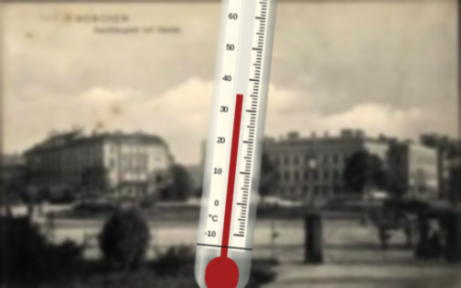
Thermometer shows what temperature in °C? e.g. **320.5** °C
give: **35** °C
